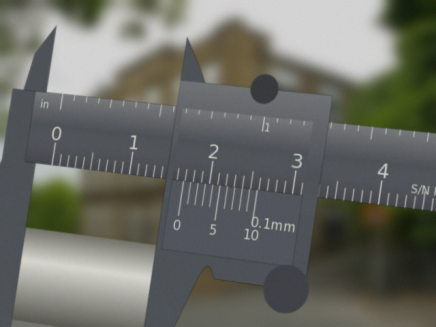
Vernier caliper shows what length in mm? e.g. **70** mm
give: **16.8** mm
